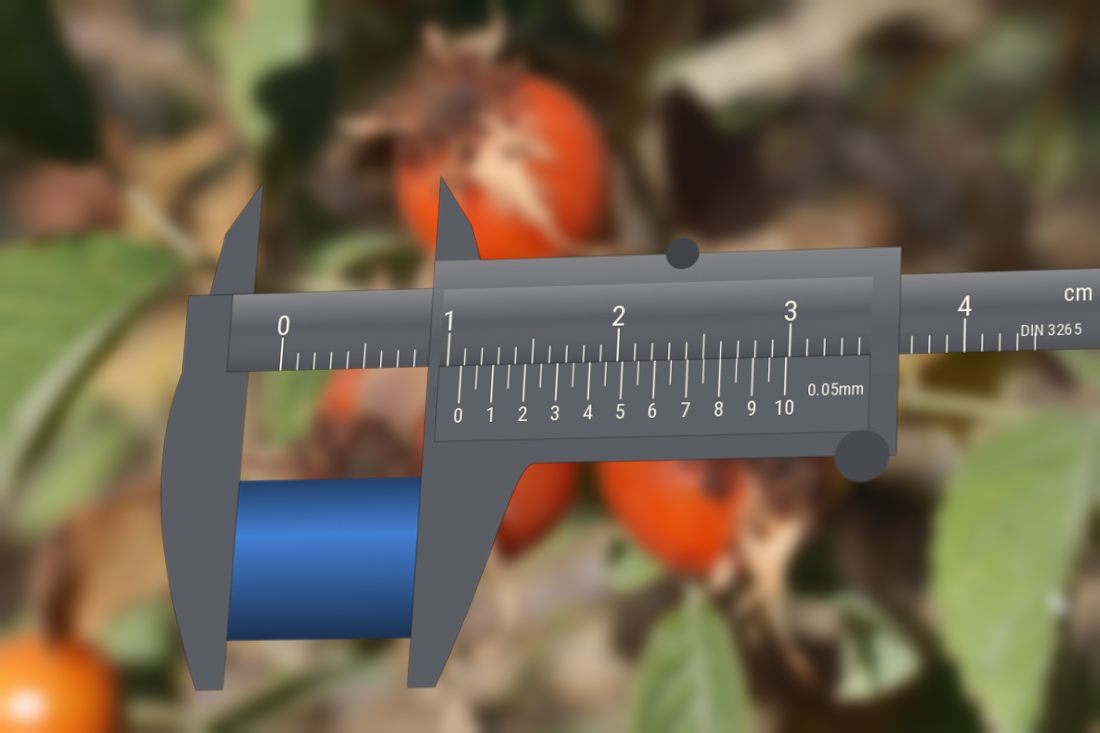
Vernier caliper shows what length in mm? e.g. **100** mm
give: **10.8** mm
